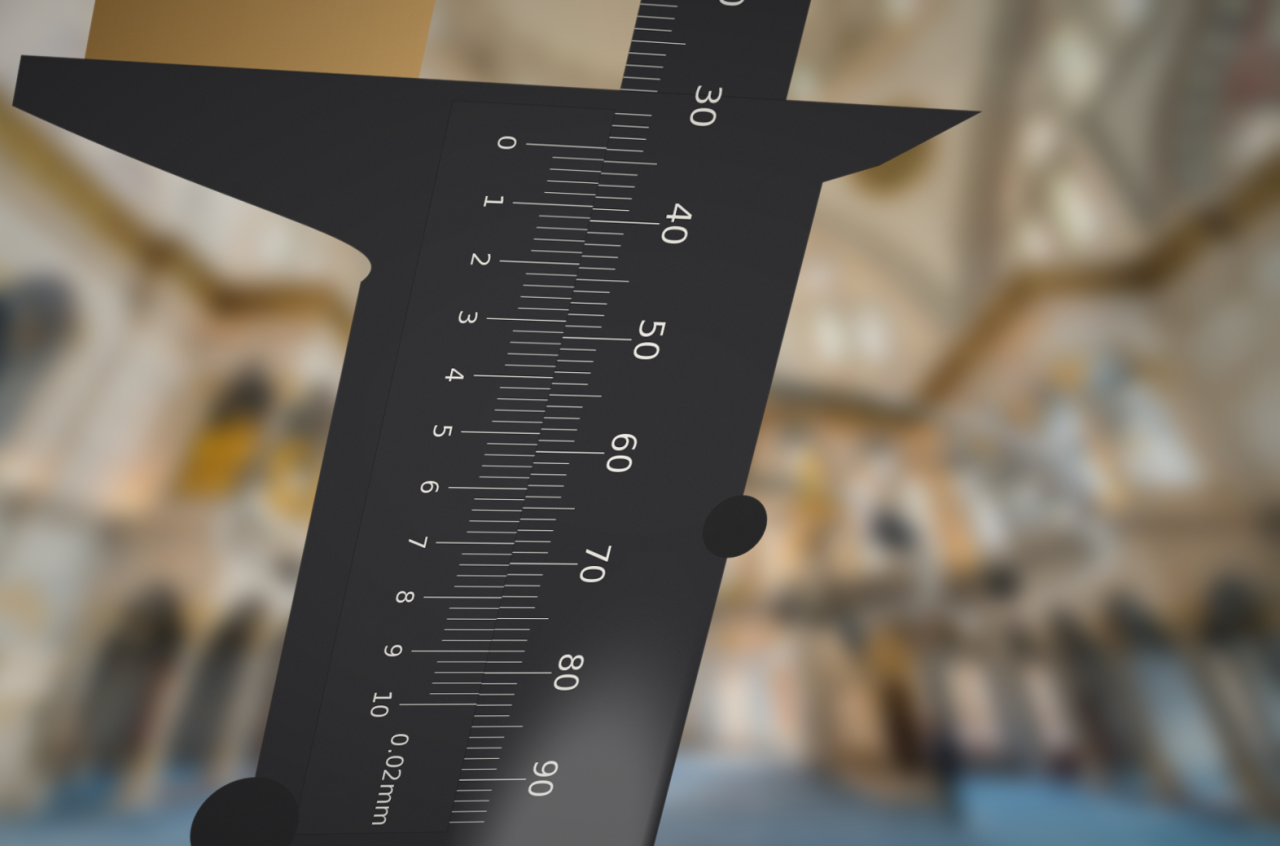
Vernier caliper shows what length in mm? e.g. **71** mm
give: **33.9** mm
